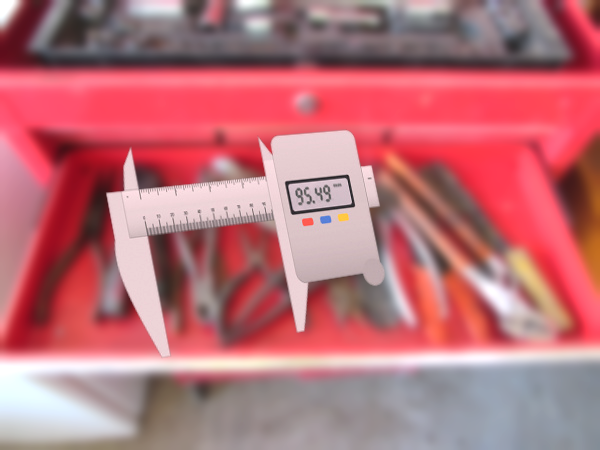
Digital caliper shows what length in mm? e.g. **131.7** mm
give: **95.49** mm
